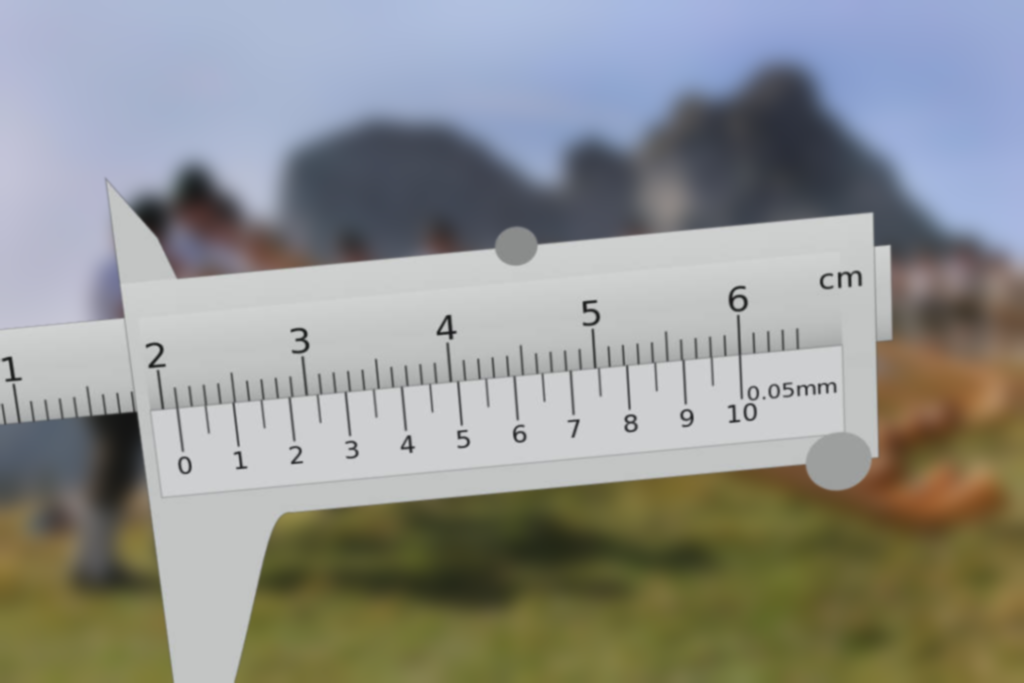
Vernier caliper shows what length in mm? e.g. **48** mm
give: **21.0** mm
